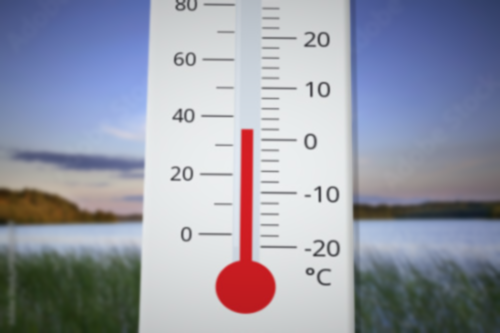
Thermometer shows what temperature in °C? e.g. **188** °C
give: **2** °C
